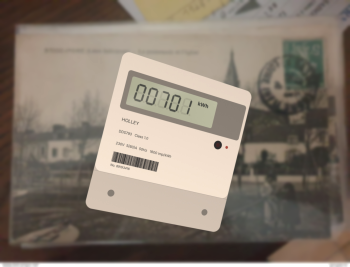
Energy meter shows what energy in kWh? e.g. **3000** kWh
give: **701** kWh
